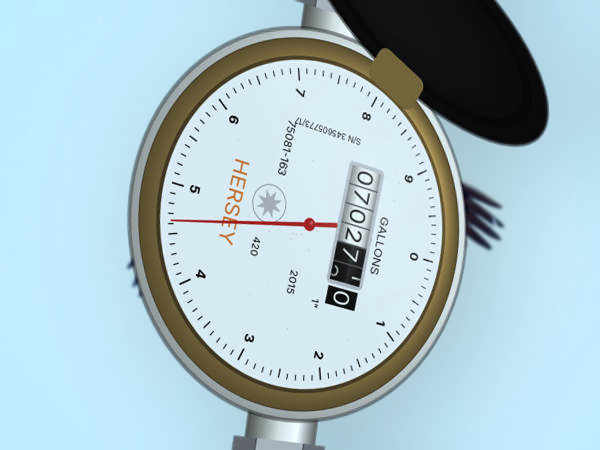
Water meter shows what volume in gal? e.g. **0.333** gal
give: **702714.6** gal
